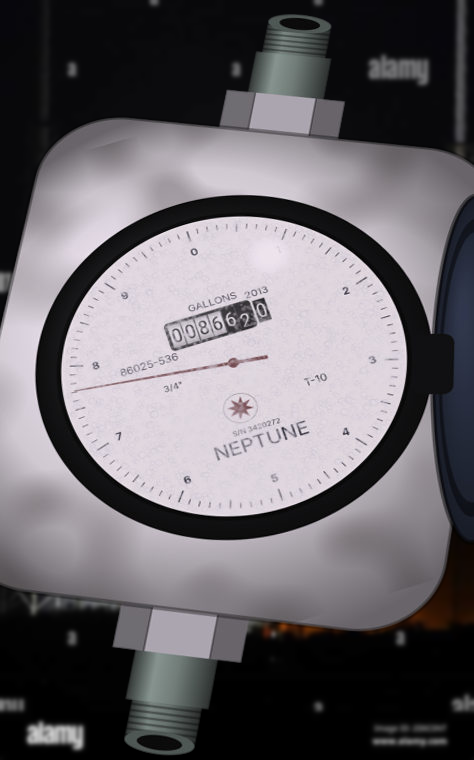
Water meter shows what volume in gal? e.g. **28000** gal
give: **86617.7** gal
